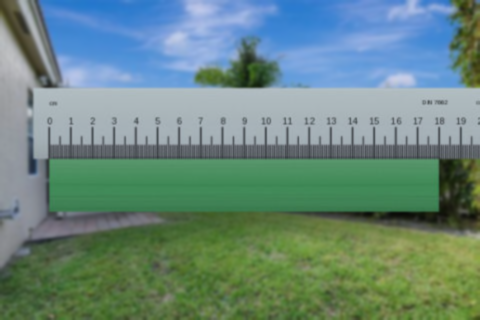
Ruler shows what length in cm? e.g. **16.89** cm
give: **18** cm
